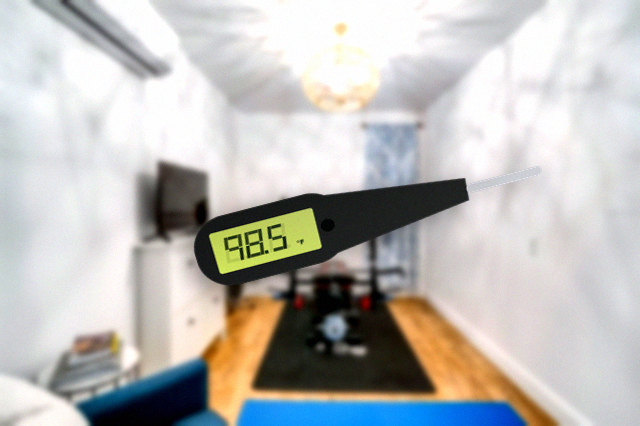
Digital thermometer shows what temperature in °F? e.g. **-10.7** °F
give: **98.5** °F
